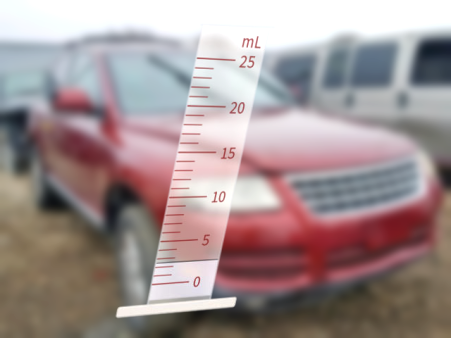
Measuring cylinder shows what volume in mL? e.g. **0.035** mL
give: **2.5** mL
